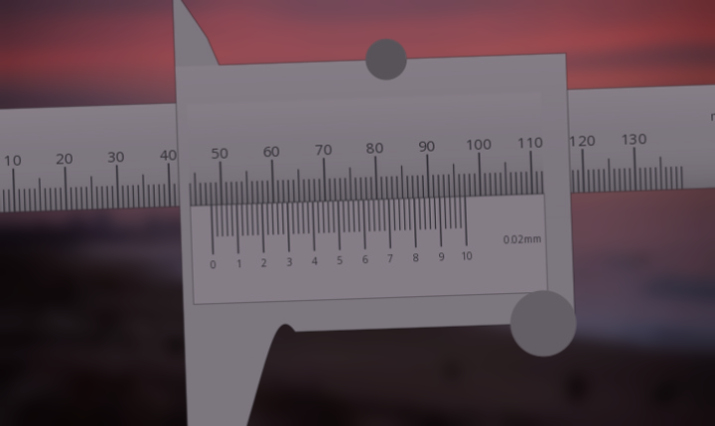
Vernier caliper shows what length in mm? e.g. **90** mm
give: **48.0** mm
